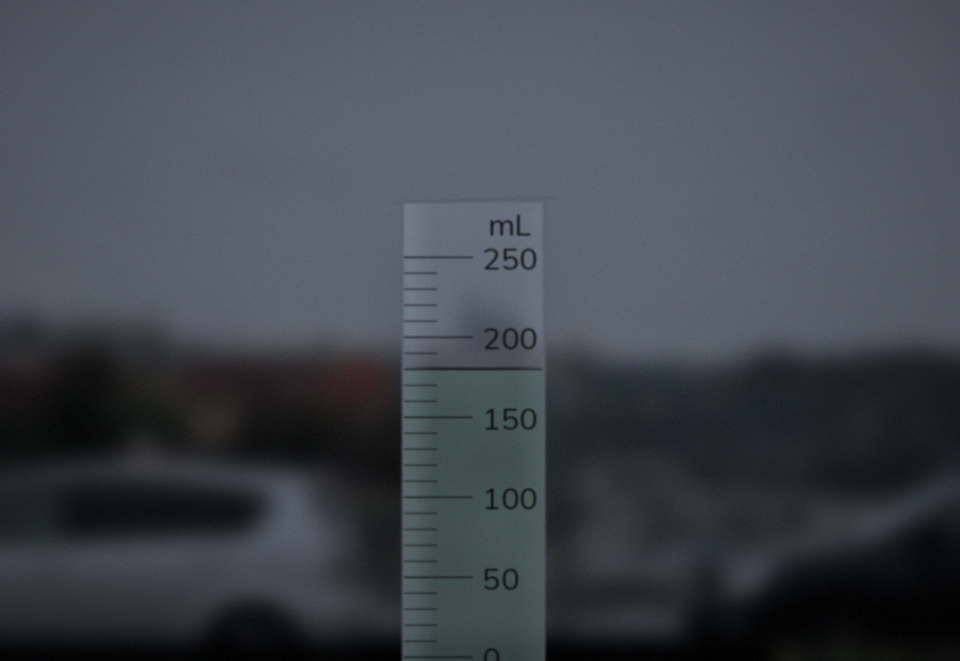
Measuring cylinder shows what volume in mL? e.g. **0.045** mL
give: **180** mL
